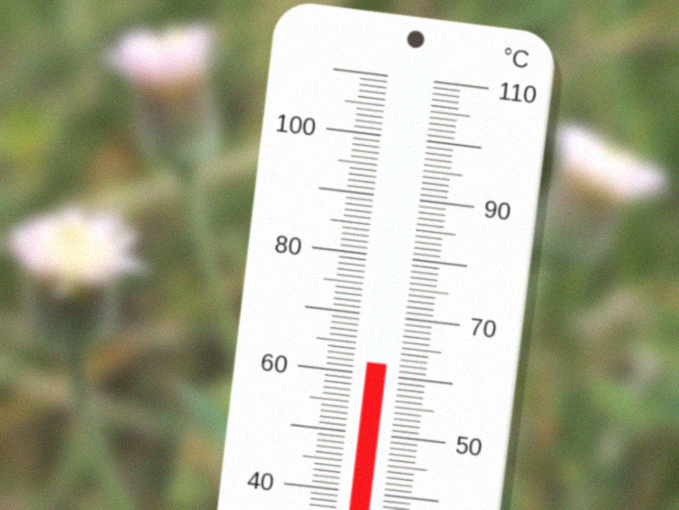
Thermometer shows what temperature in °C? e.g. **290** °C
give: **62** °C
